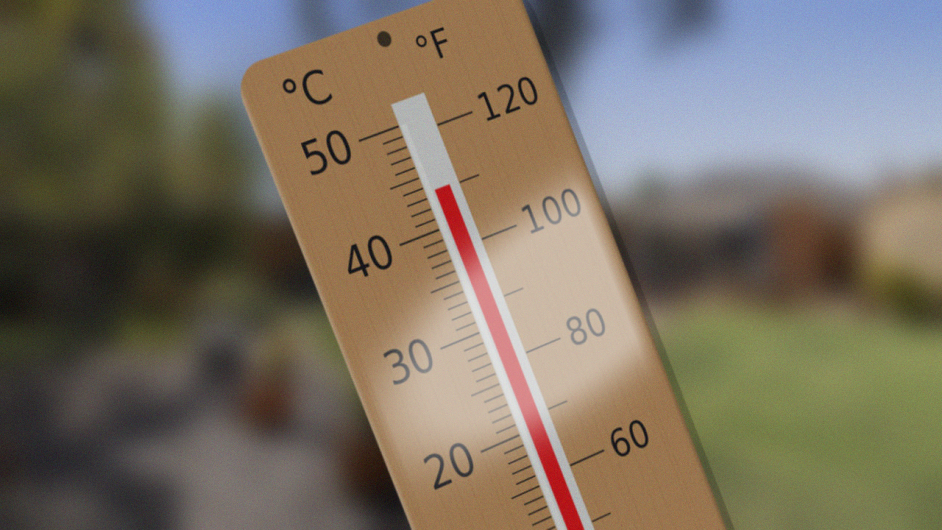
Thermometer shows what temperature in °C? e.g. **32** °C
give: **43.5** °C
